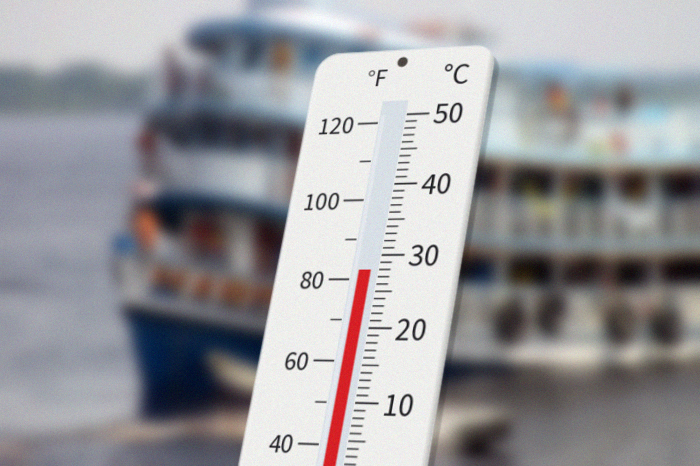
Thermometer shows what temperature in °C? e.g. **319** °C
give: **28** °C
